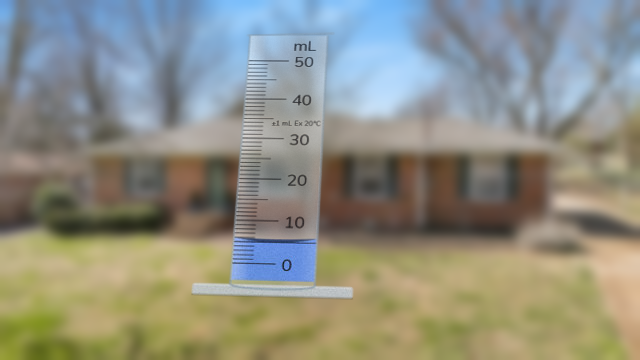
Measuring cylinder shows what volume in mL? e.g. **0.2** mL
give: **5** mL
